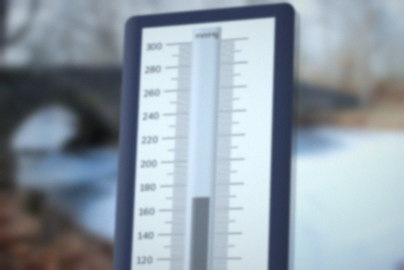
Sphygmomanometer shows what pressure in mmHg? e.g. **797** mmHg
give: **170** mmHg
